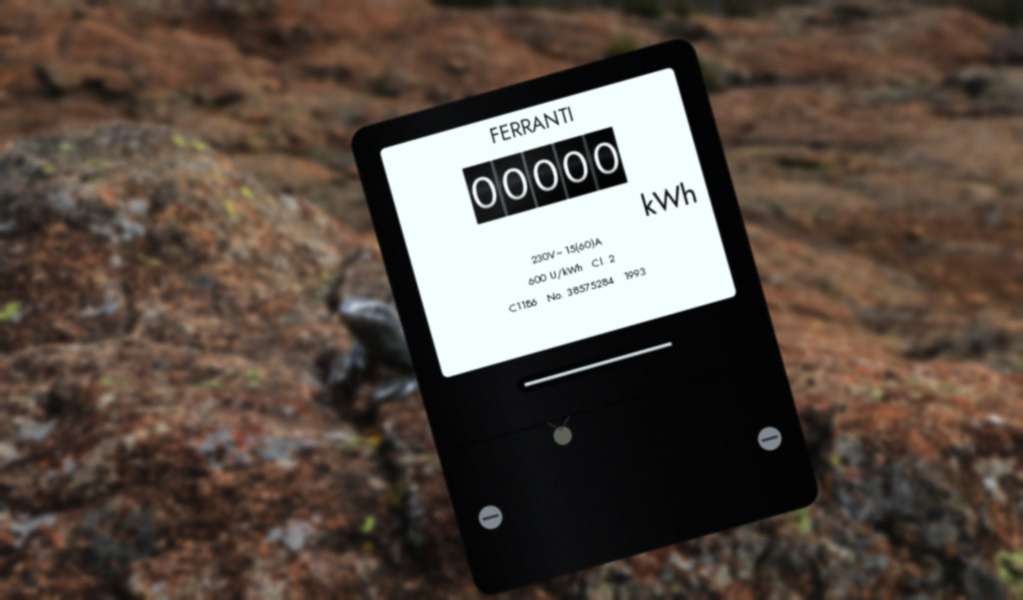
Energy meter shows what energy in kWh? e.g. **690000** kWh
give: **0** kWh
